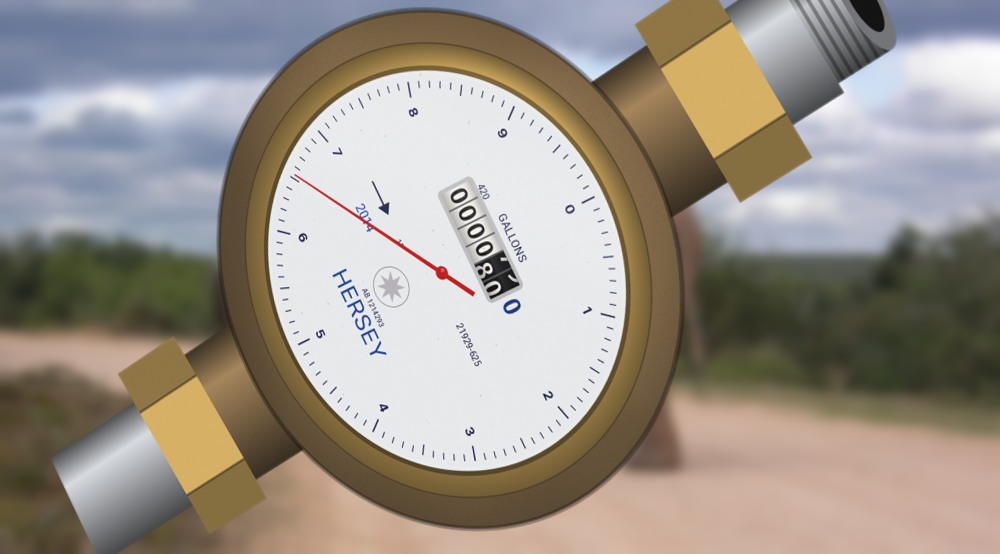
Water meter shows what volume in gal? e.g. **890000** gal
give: **796.5** gal
